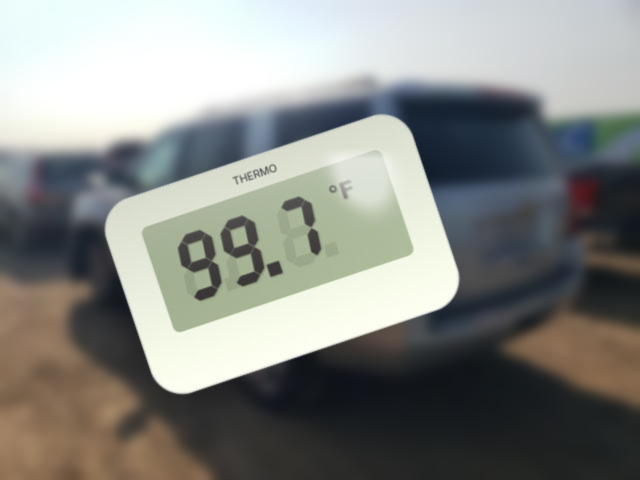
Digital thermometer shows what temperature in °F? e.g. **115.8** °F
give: **99.7** °F
